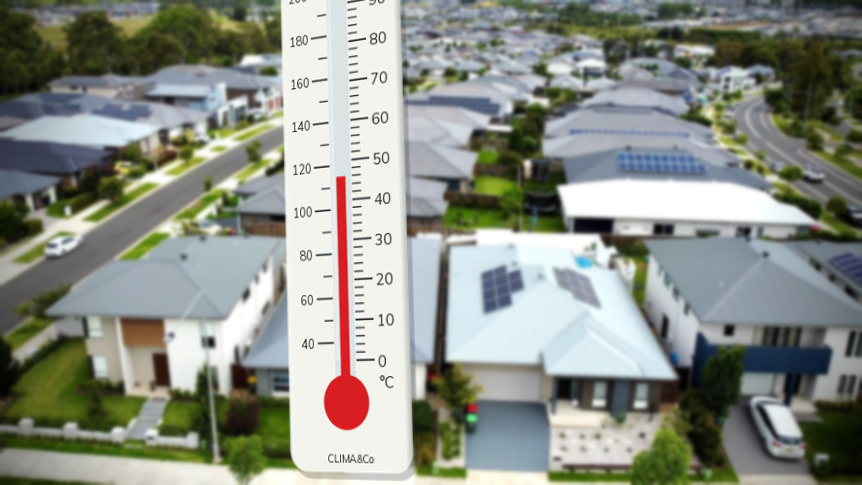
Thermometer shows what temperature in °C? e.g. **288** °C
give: **46** °C
